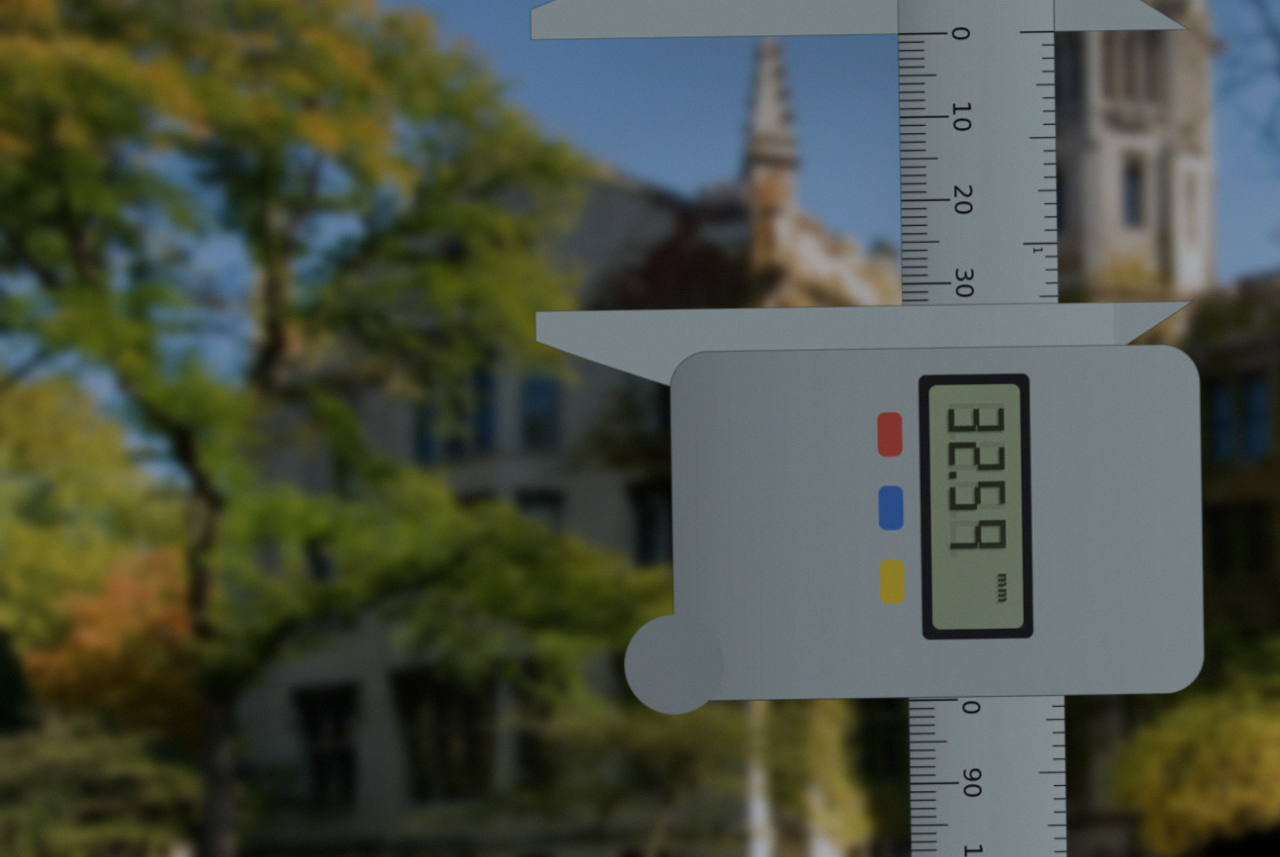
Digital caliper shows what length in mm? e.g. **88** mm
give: **32.59** mm
